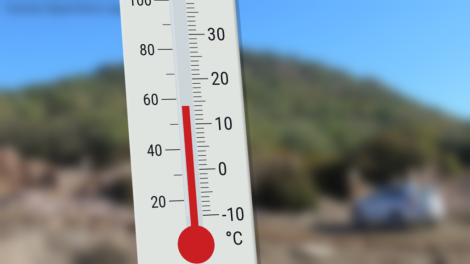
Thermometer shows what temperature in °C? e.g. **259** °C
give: **14** °C
